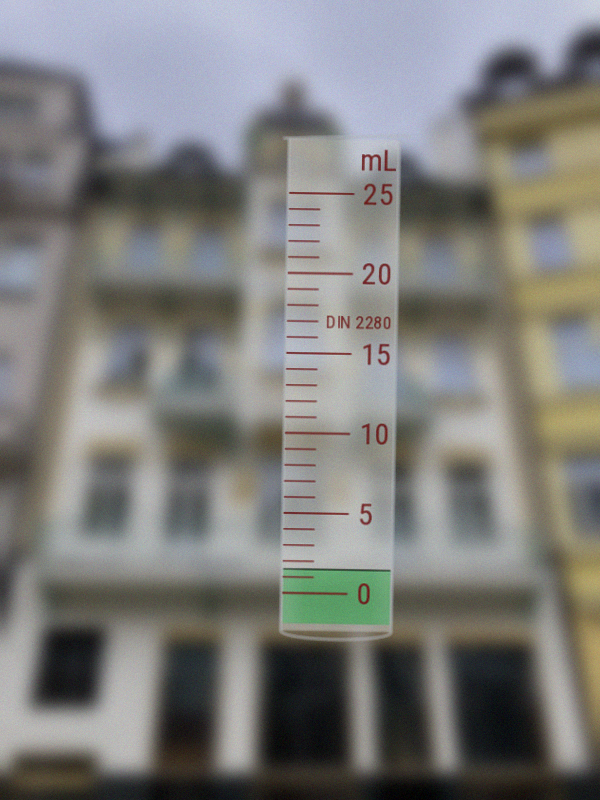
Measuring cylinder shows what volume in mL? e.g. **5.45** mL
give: **1.5** mL
